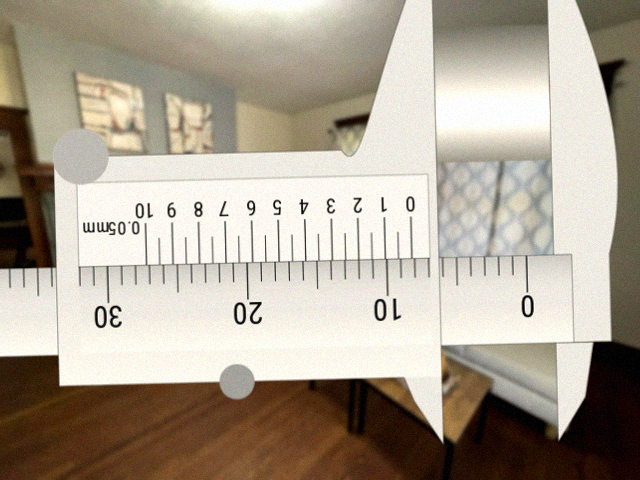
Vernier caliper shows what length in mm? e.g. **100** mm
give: **8.2** mm
